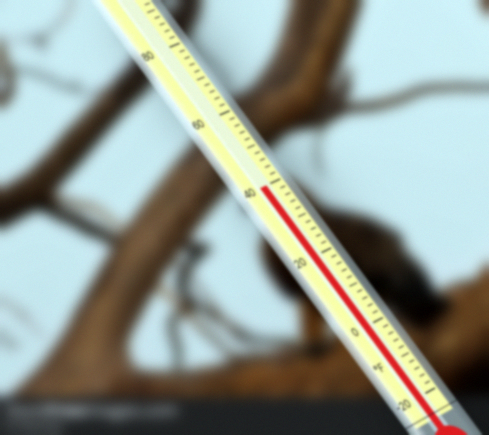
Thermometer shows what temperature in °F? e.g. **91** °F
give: **40** °F
